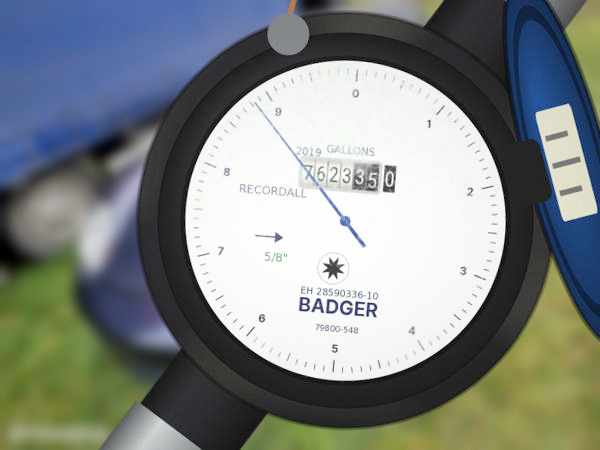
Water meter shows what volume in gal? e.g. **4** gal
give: **7623348.8** gal
